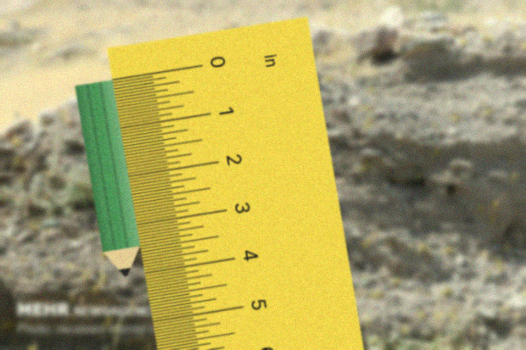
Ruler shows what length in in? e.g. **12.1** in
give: **4** in
